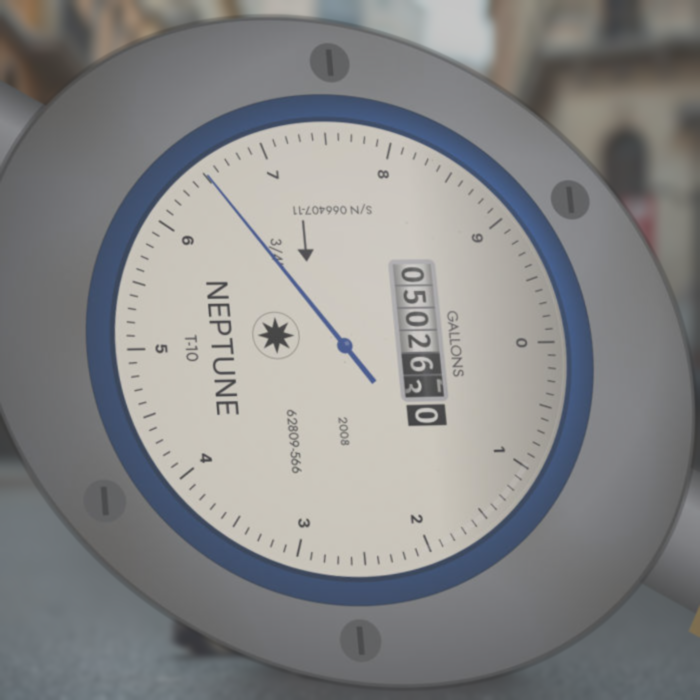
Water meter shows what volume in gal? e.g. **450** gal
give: **502626.5** gal
